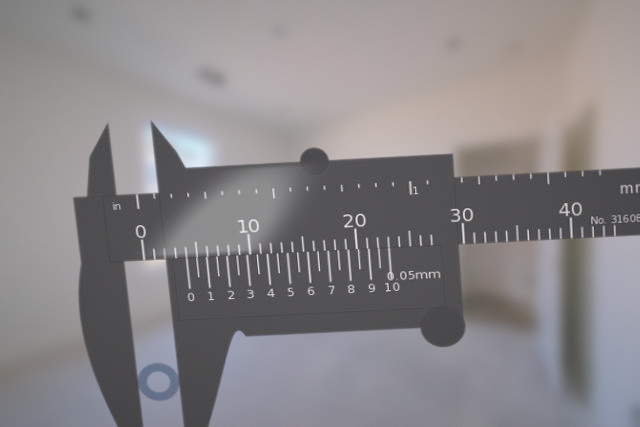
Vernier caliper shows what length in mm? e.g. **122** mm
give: **4.0** mm
